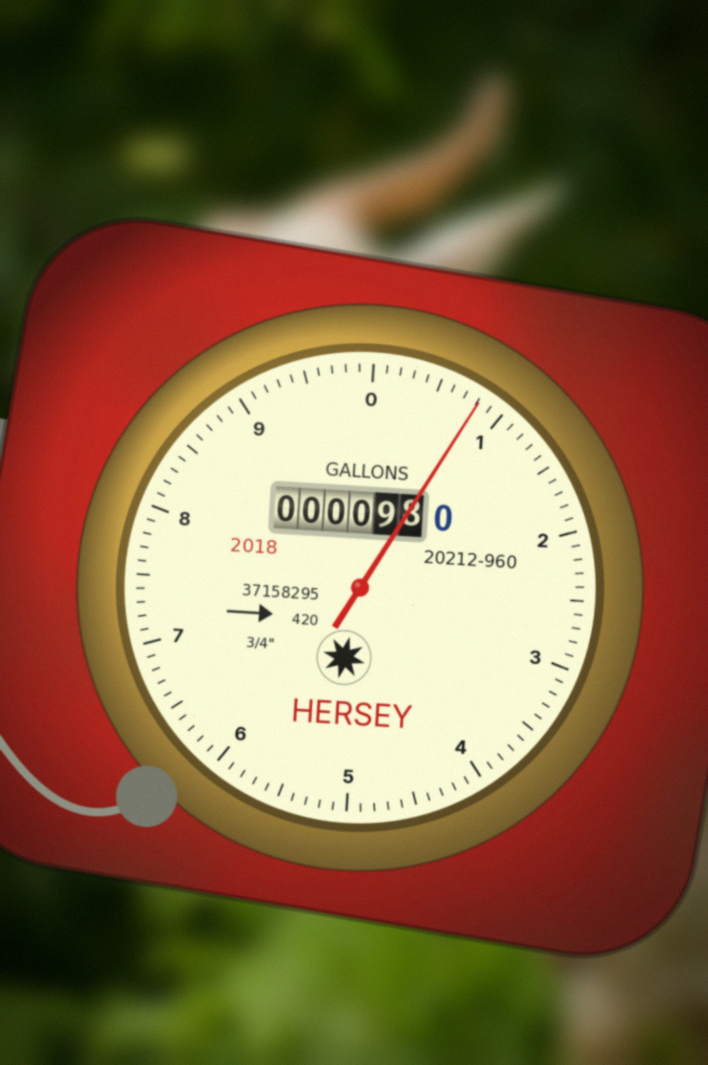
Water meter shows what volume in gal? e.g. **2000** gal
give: **980.8** gal
